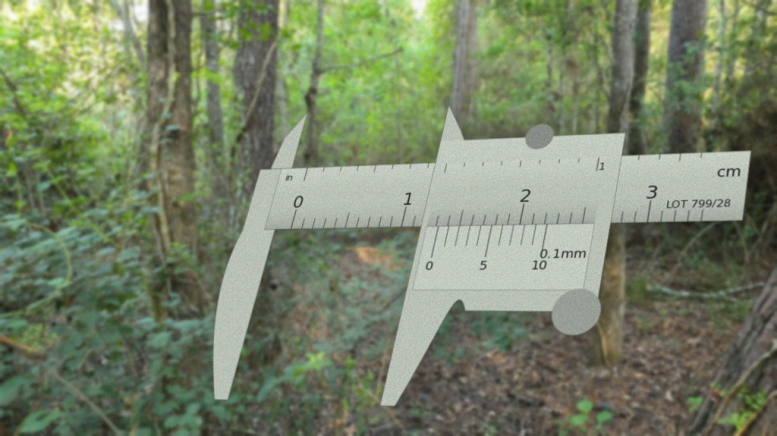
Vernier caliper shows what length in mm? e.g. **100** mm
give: **13.2** mm
